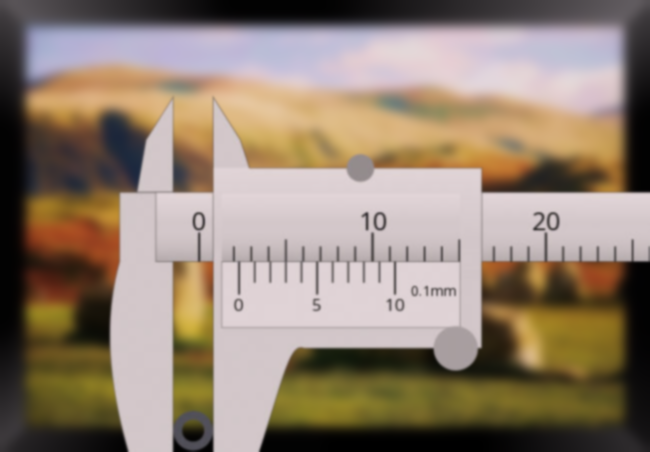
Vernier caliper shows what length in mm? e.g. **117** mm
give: **2.3** mm
